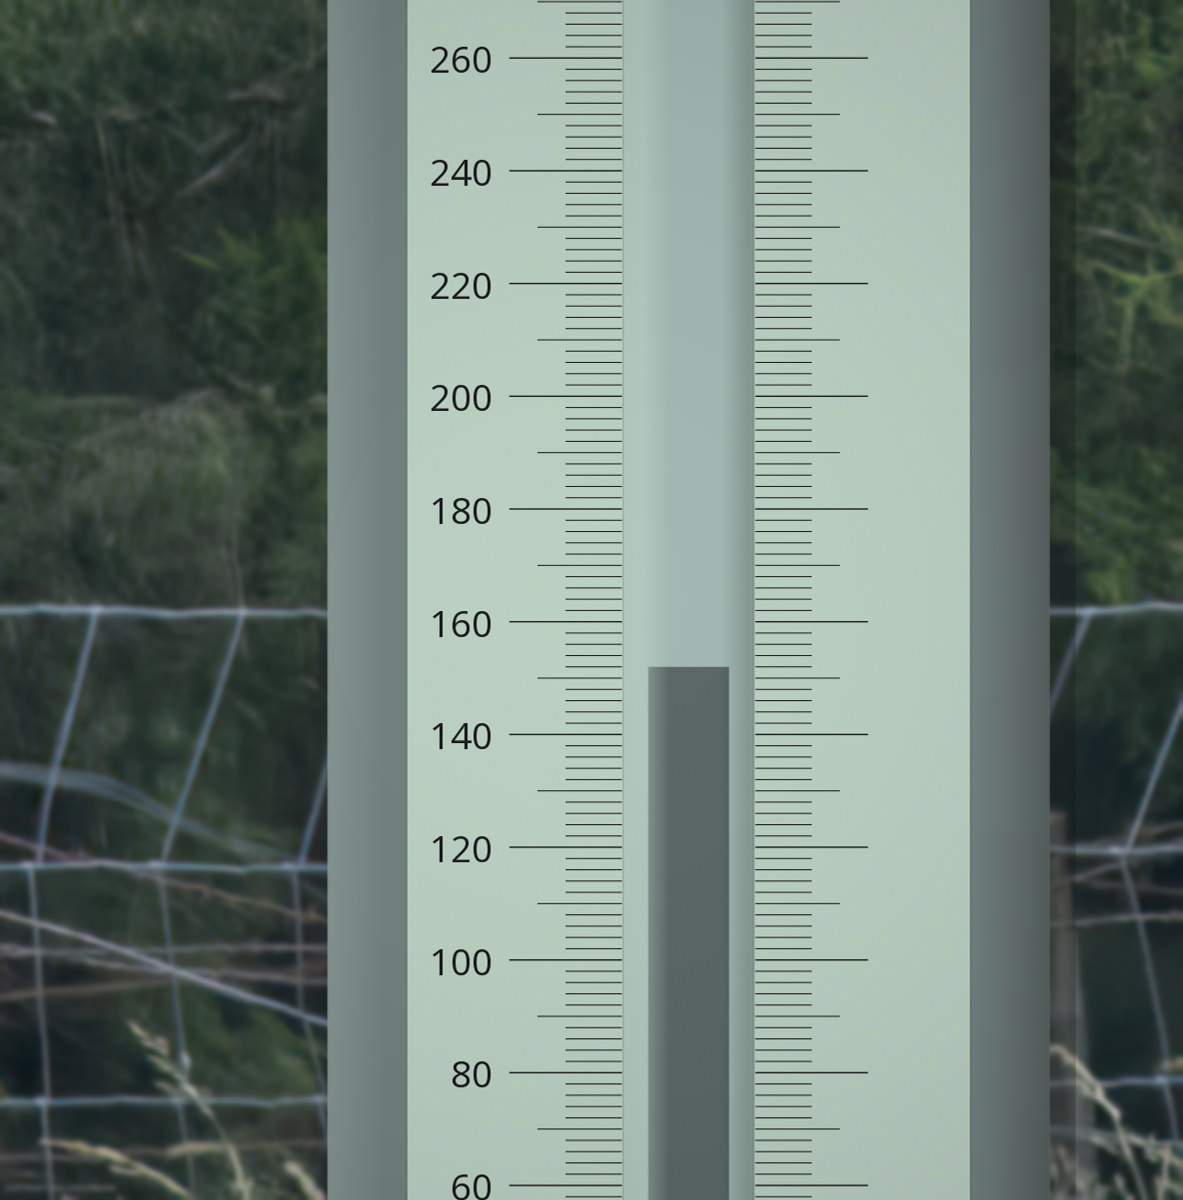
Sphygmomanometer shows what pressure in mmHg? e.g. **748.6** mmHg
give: **152** mmHg
